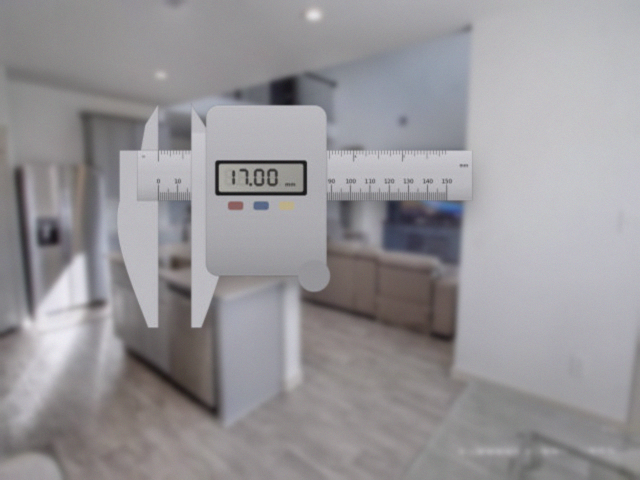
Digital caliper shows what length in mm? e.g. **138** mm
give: **17.00** mm
